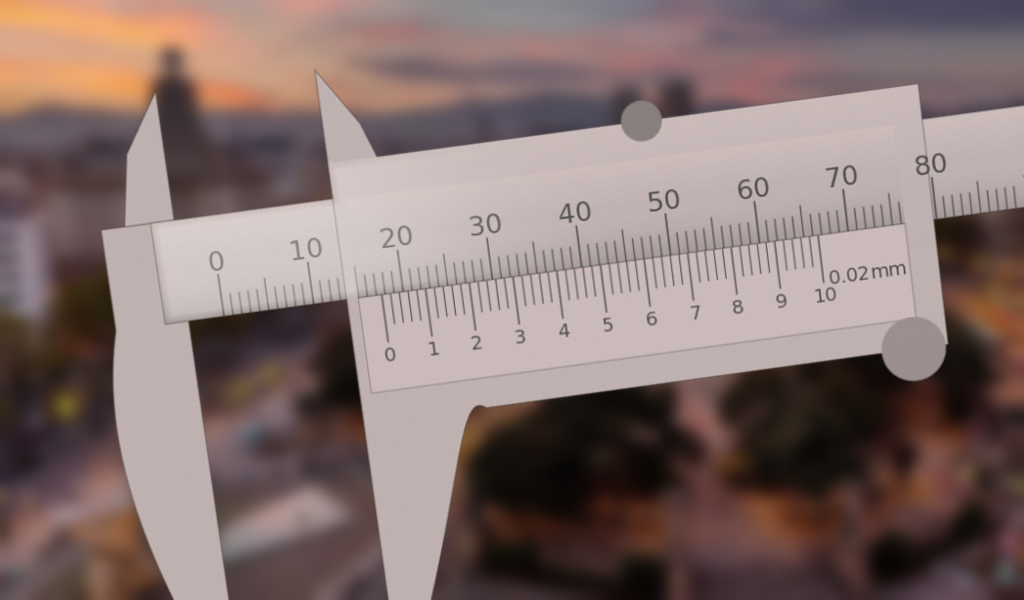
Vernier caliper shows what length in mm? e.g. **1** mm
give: **17.6** mm
